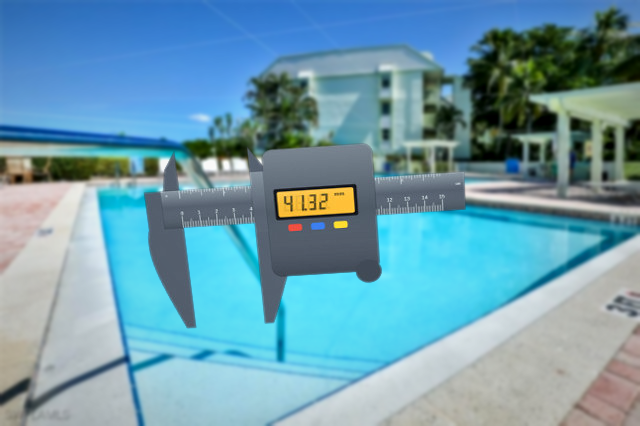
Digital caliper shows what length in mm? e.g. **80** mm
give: **41.32** mm
